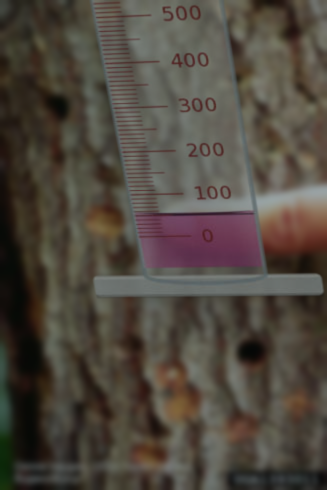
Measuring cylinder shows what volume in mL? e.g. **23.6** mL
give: **50** mL
